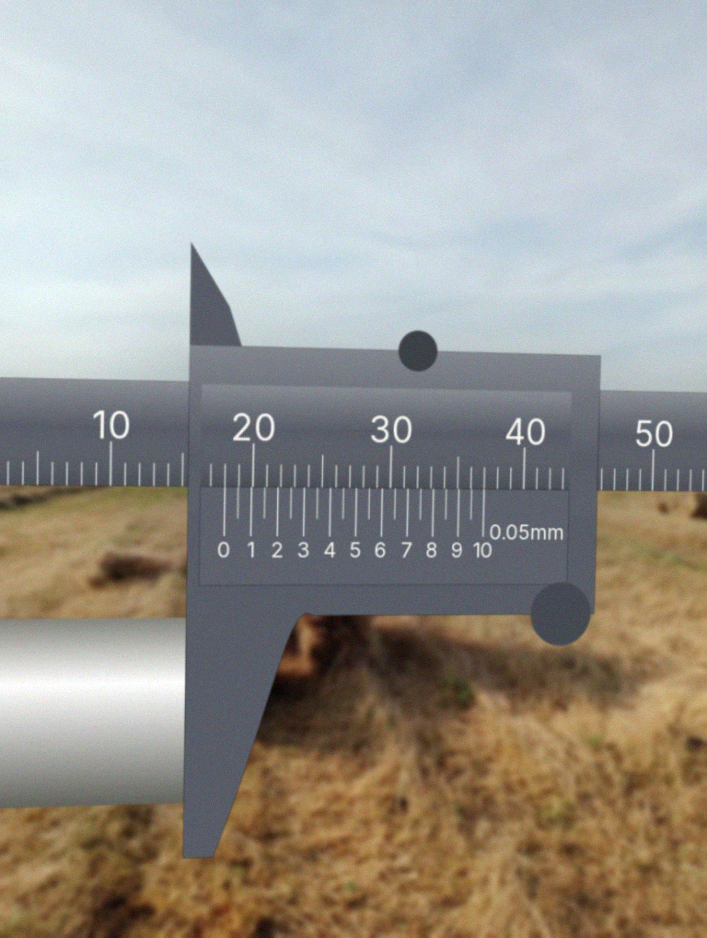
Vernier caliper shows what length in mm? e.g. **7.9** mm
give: **18.0** mm
